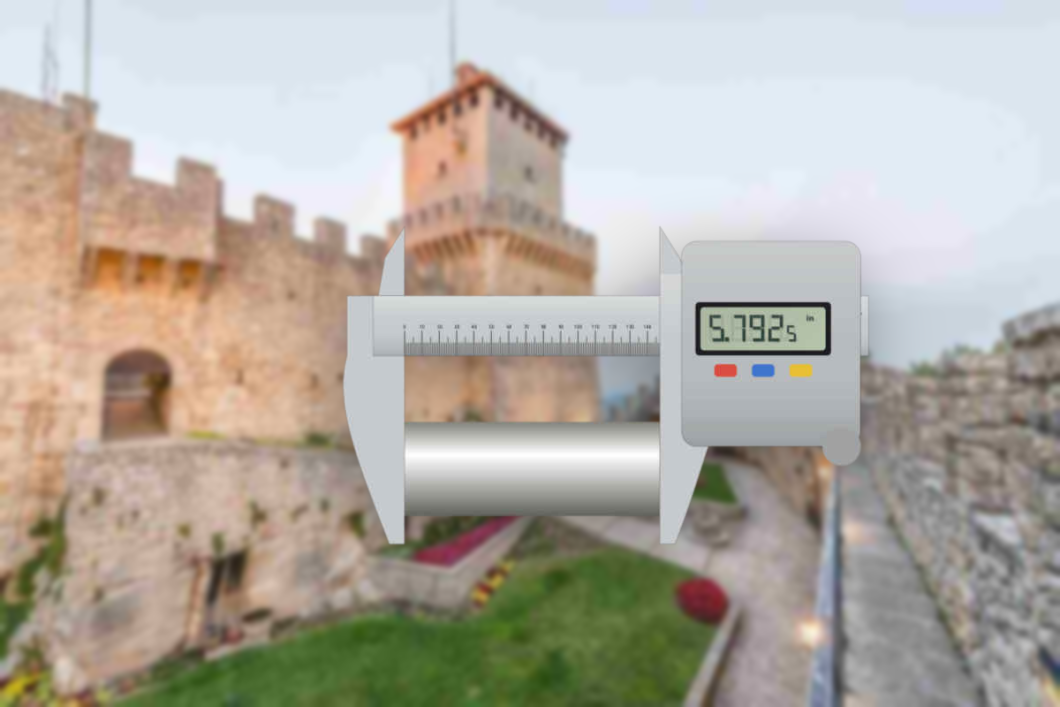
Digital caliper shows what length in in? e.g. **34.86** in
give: **5.7925** in
